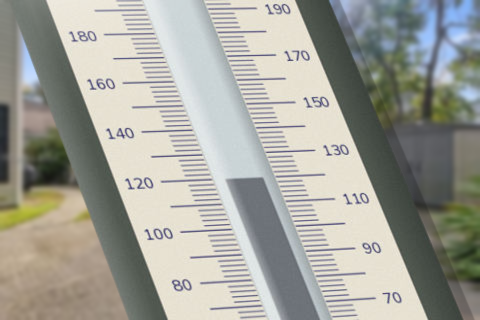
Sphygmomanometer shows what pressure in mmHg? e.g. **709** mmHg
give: **120** mmHg
